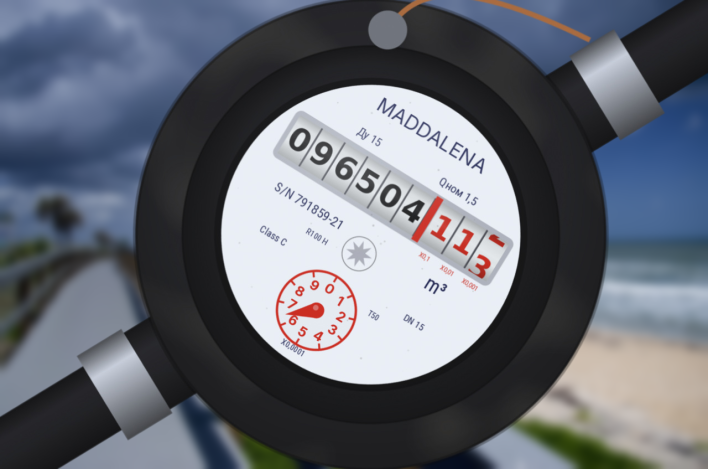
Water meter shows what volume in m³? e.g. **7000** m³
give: **96504.1126** m³
